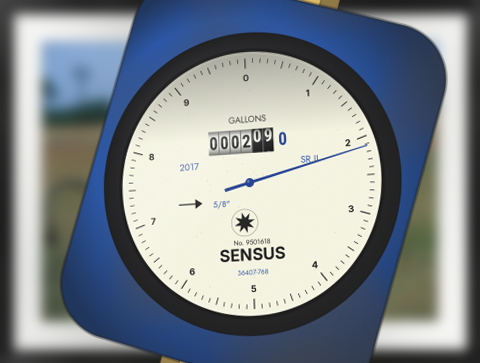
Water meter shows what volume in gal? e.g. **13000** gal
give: **2092.1** gal
